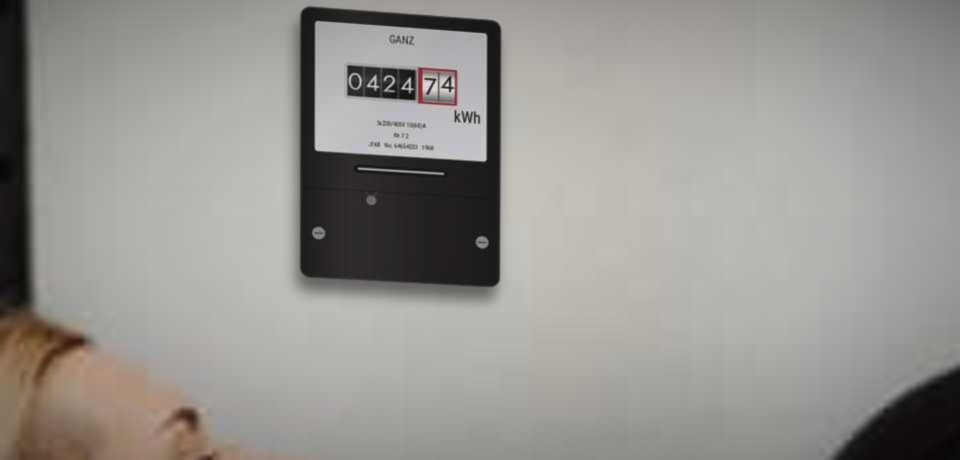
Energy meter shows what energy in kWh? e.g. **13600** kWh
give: **424.74** kWh
